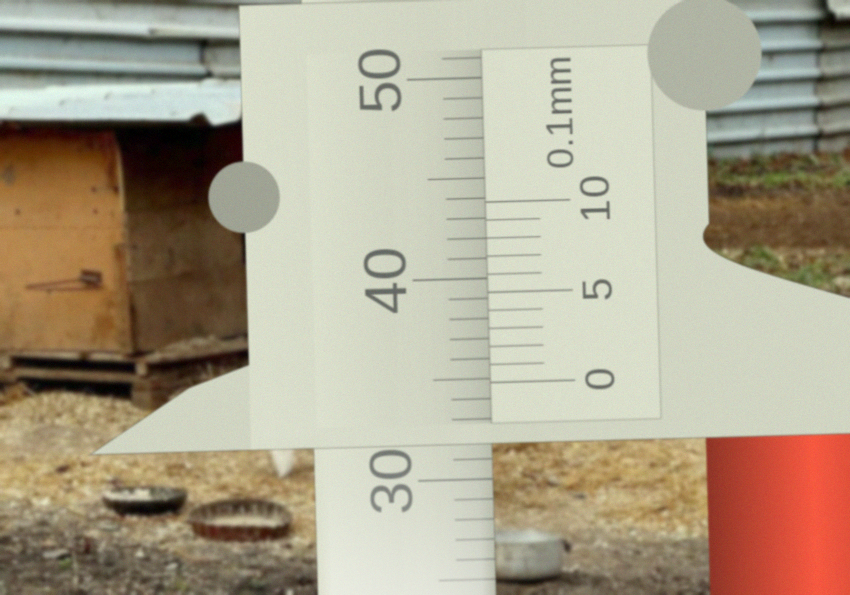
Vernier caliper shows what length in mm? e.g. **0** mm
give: **34.8** mm
